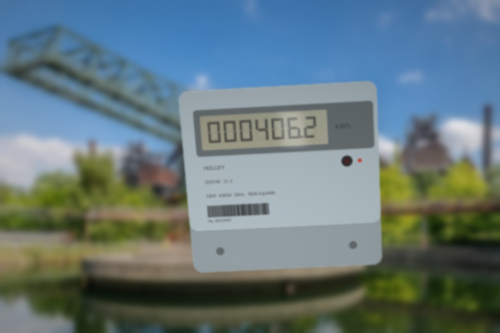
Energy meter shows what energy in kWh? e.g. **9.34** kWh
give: **406.2** kWh
